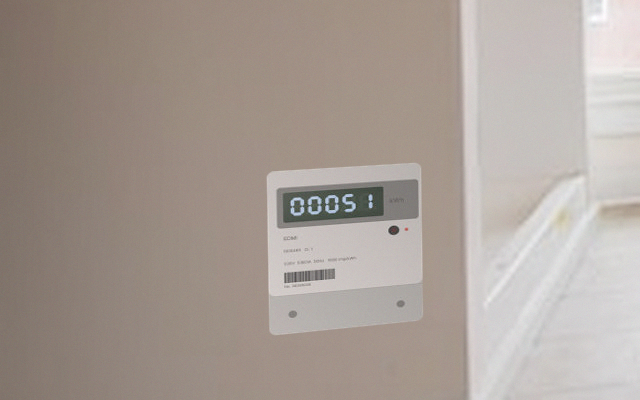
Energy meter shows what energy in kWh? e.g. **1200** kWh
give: **51** kWh
